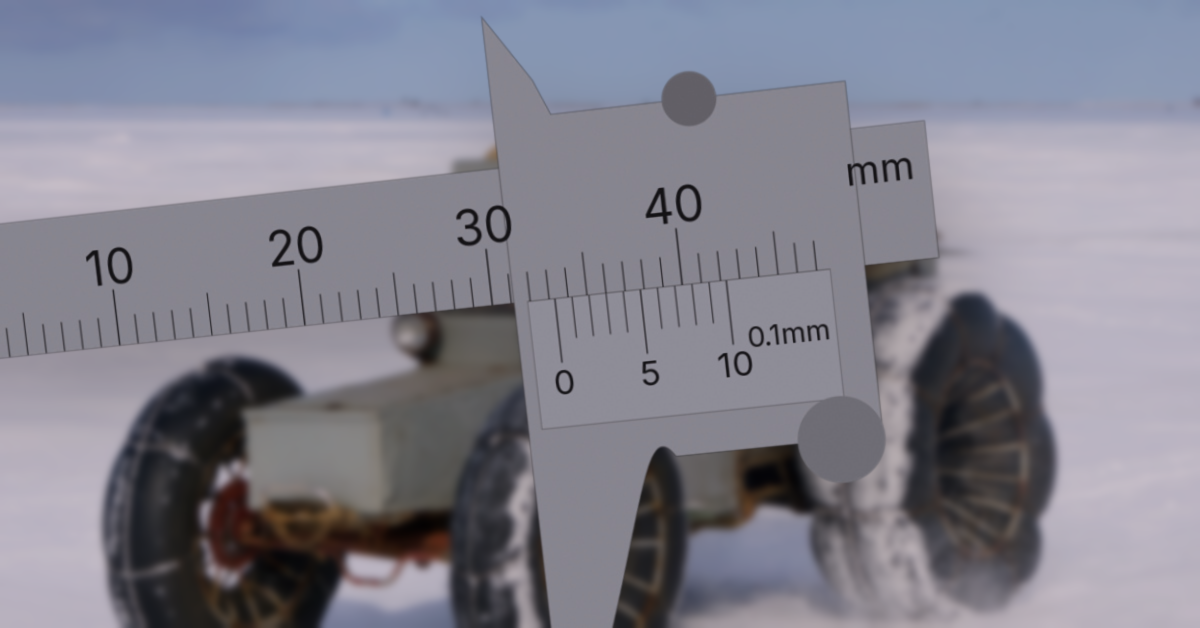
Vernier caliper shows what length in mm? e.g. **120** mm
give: **33.3** mm
